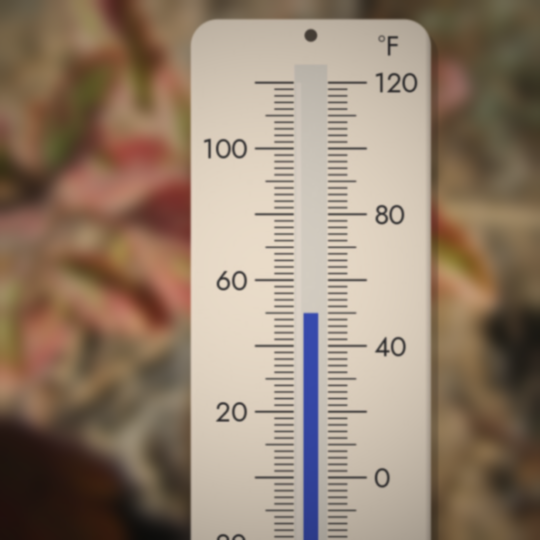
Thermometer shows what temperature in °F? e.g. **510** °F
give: **50** °F
